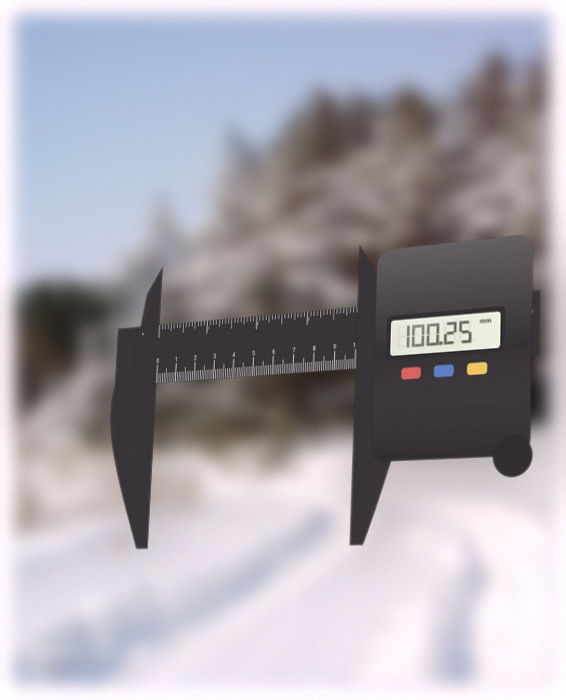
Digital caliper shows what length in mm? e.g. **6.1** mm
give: **100.25** mm
